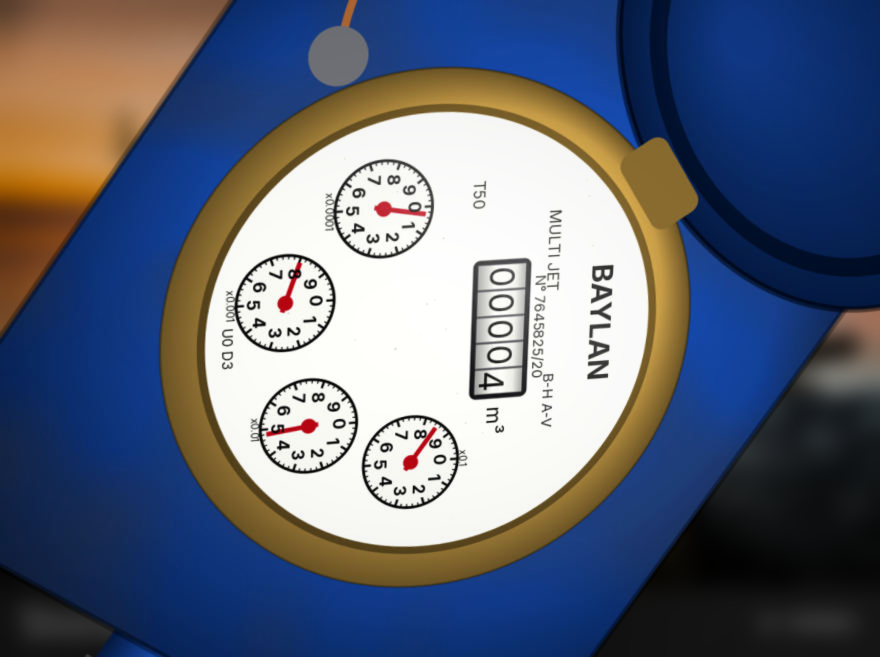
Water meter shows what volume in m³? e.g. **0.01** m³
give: **3.8480** m³
